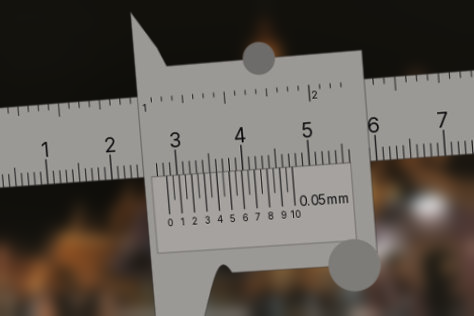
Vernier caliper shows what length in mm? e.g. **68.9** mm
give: **28.4** mm
